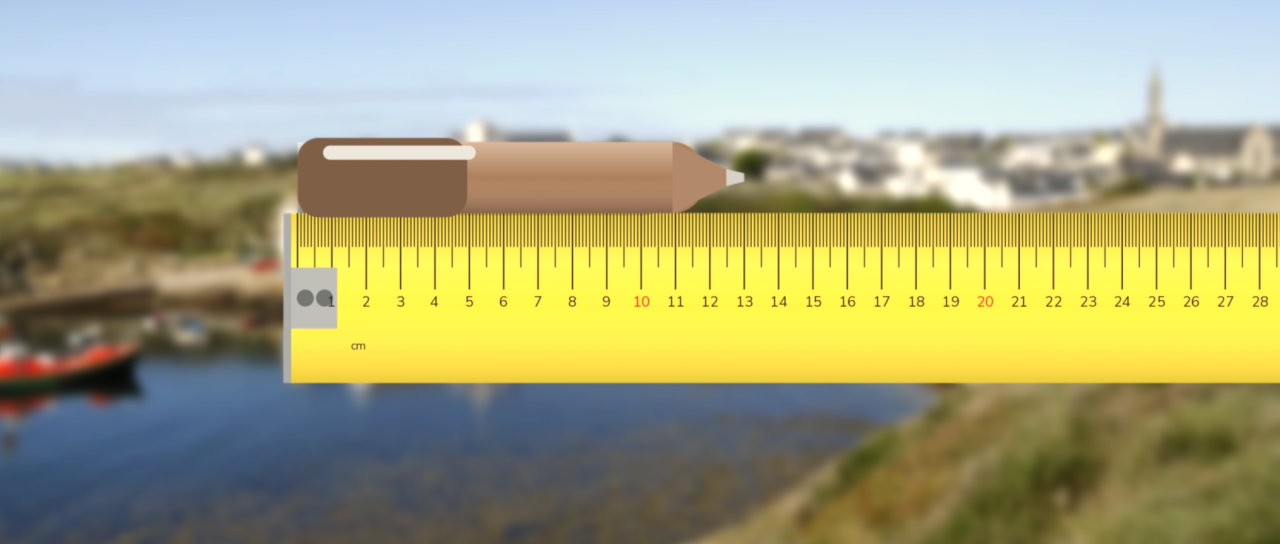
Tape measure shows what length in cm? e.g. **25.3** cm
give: **13** cm
